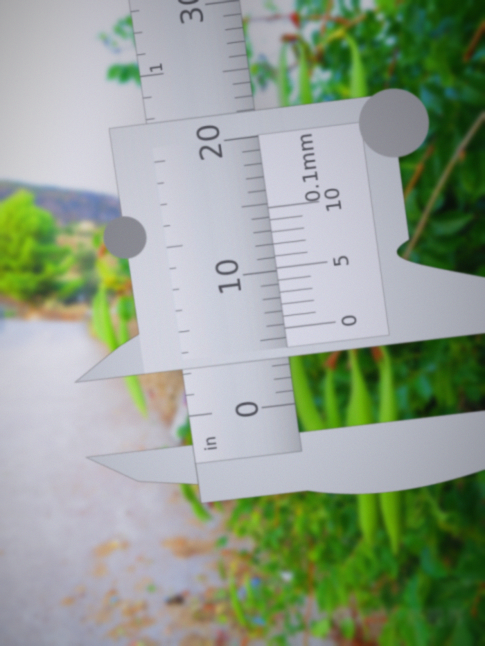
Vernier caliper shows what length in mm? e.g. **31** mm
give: **5.7** mm
